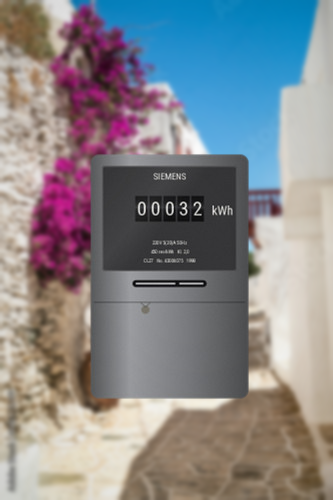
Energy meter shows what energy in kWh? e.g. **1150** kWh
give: **32** kWh
